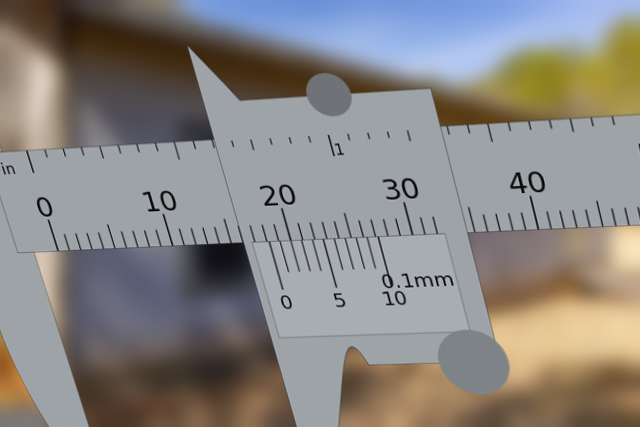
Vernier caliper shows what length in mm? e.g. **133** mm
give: **18.2** mm
